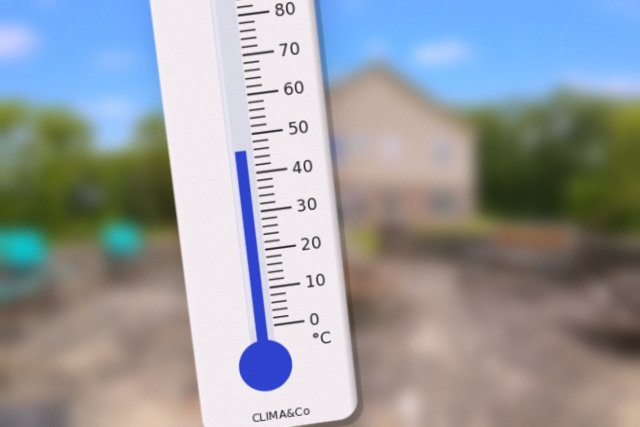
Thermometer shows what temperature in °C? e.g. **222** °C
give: **46** °C
